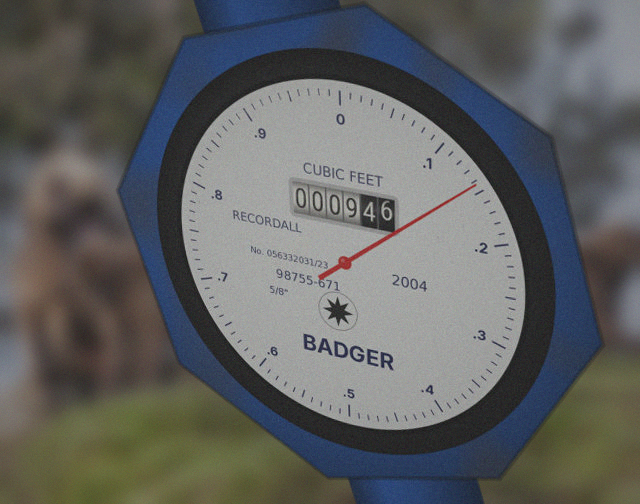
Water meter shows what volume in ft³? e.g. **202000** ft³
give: **946.14** ft³
